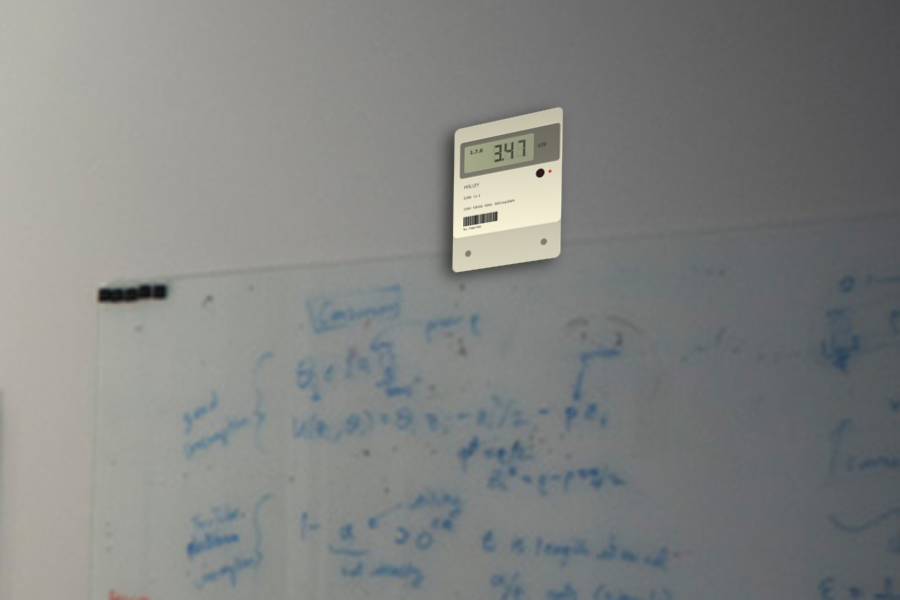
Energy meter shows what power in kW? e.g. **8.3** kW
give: **3.47** kW
